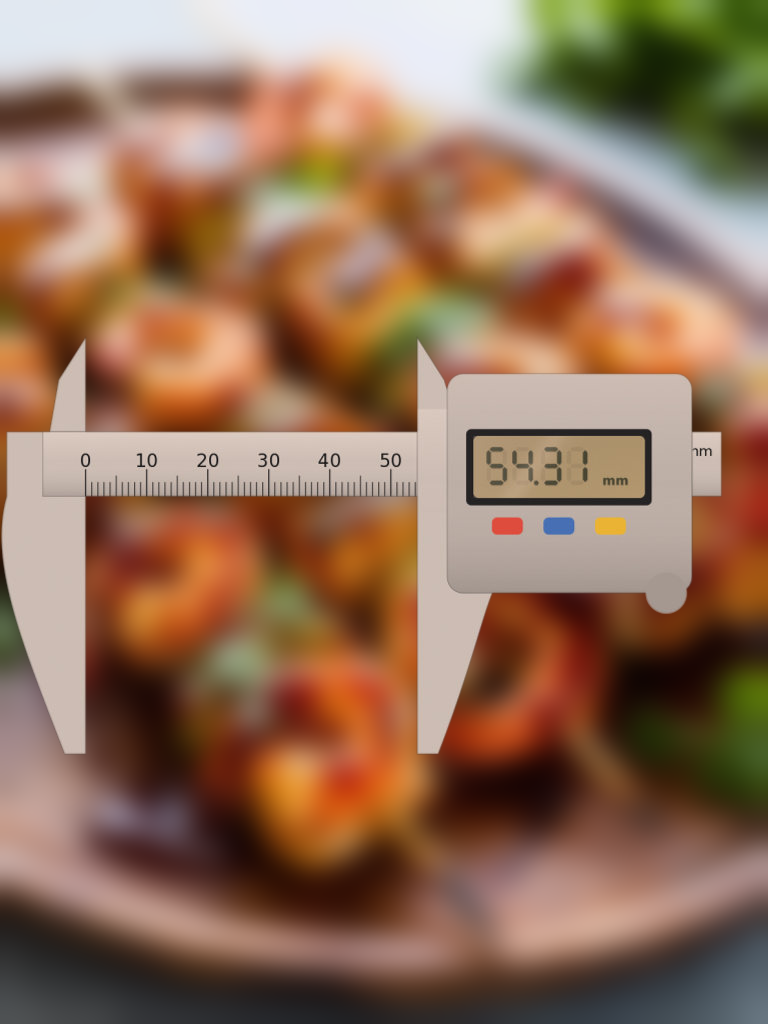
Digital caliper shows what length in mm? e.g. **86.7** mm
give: **54.31** mm
